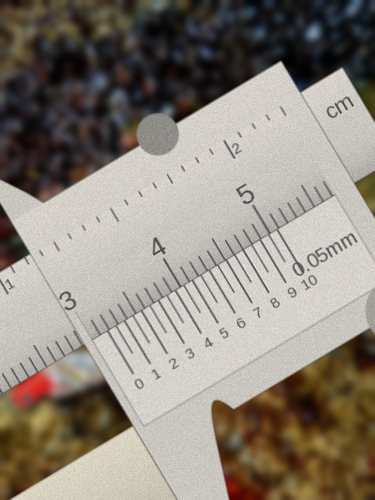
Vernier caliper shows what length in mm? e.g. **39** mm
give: **31.8** mm
